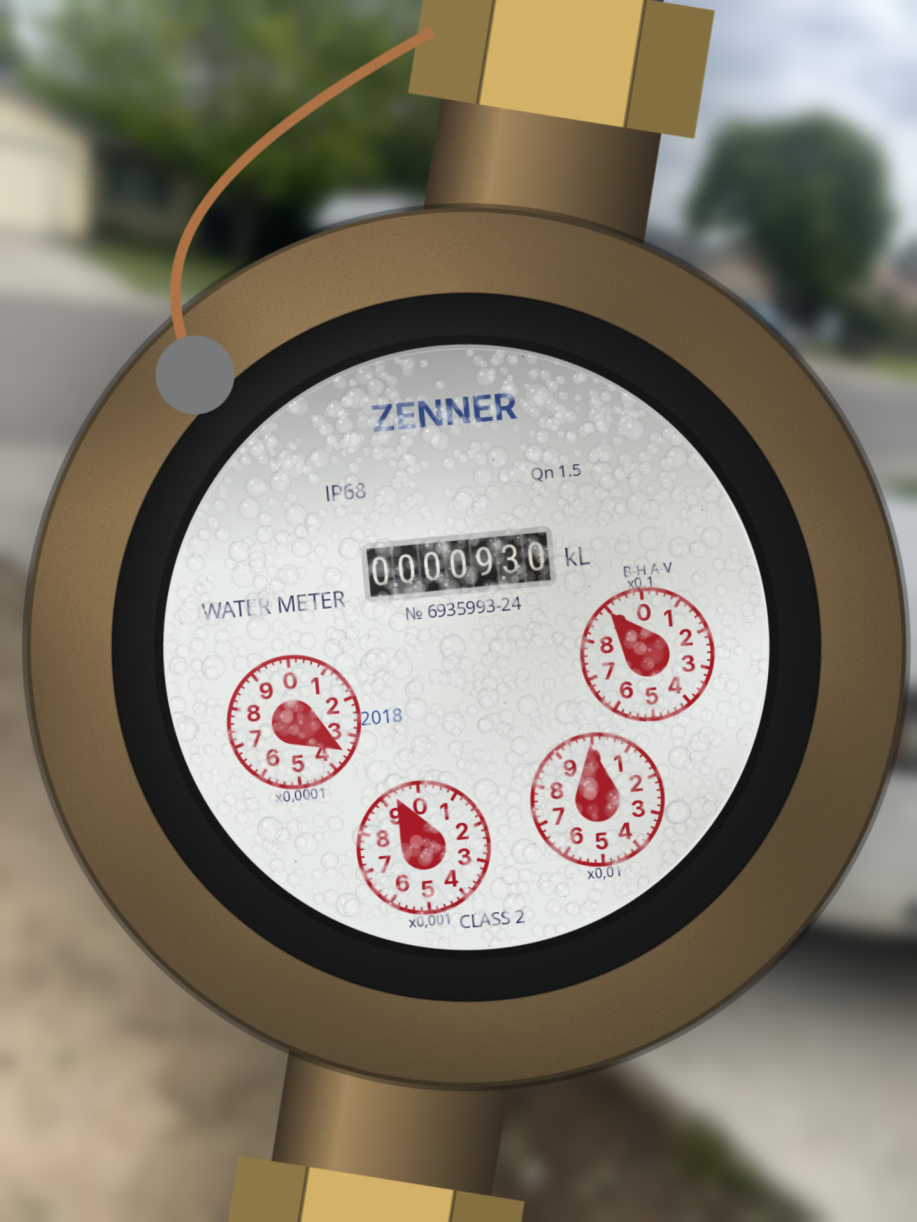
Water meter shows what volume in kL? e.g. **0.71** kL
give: **930.8993** kL
